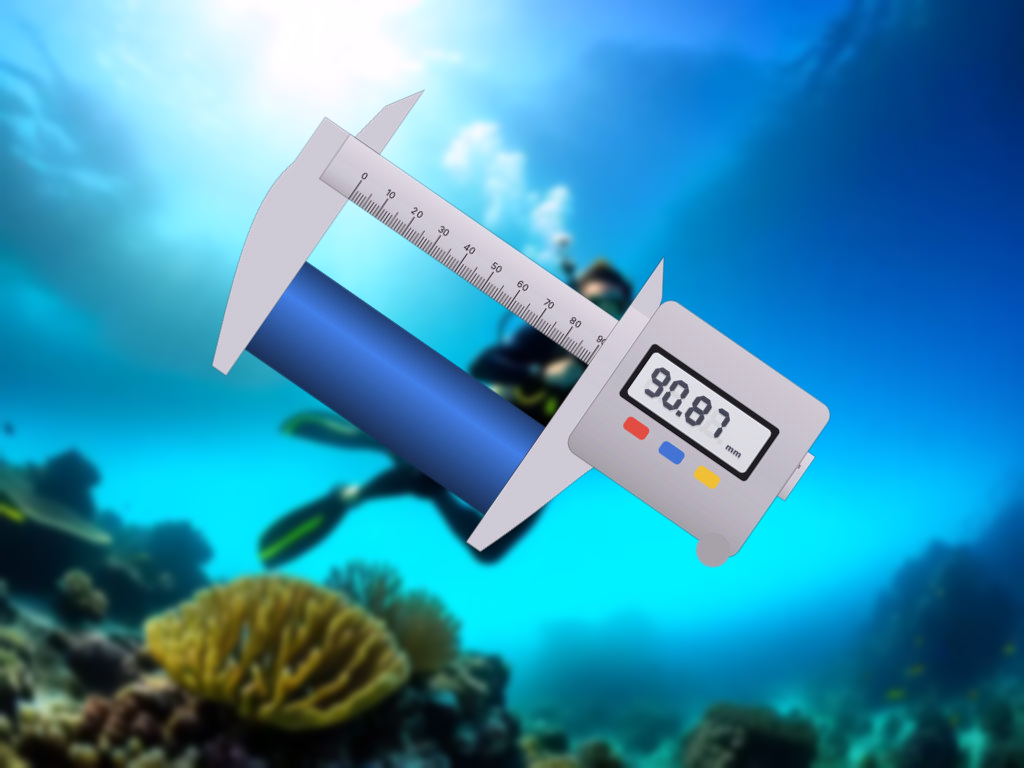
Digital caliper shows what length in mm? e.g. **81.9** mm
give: **90.87** mm
